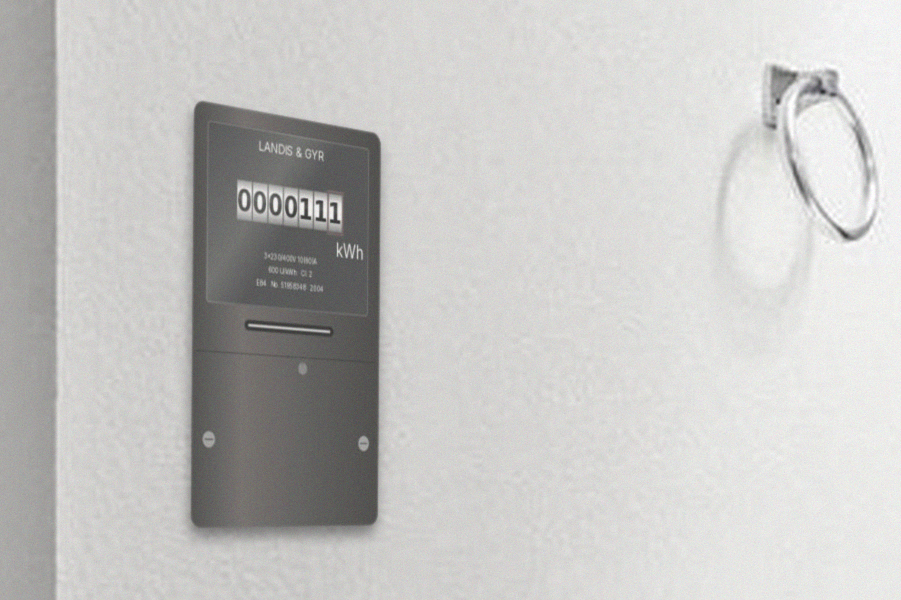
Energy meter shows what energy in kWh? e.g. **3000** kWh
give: **11.1** kWh
